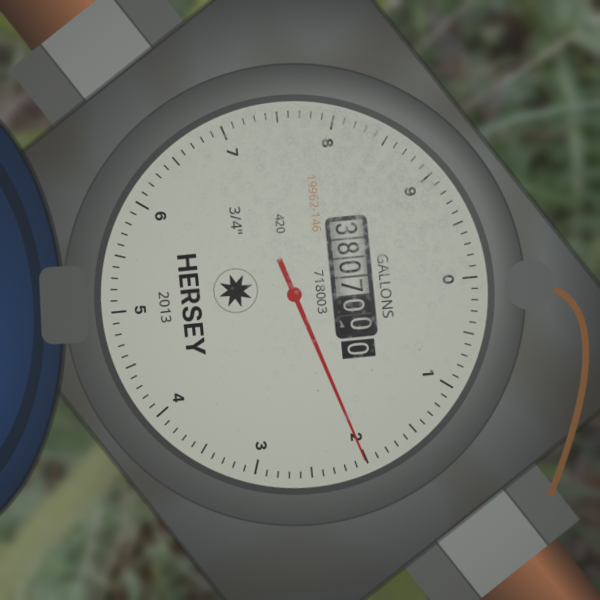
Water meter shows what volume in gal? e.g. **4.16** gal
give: **3807002.0** gal
